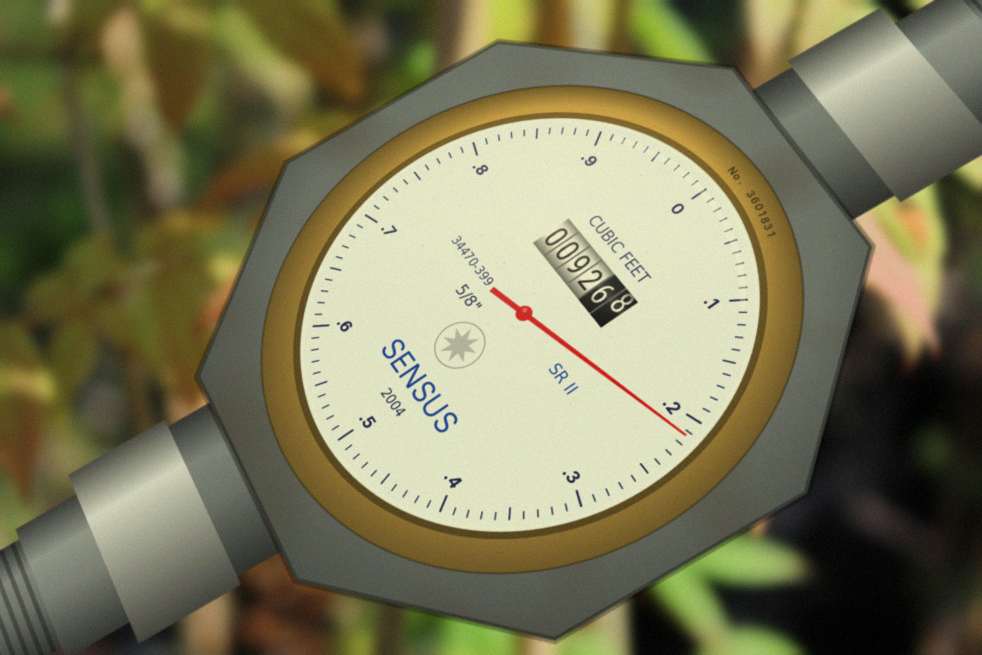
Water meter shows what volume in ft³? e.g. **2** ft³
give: **9268.21** ft³
